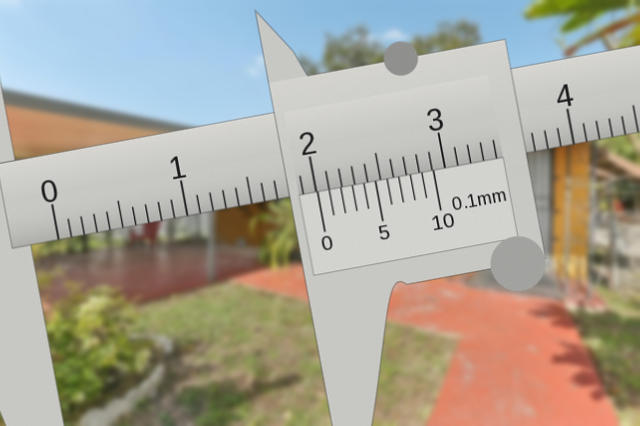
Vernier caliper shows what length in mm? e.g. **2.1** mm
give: **20.1** mm
